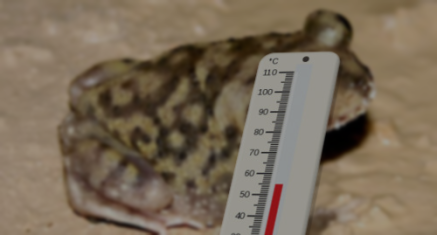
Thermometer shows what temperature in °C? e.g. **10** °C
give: **55** °C
